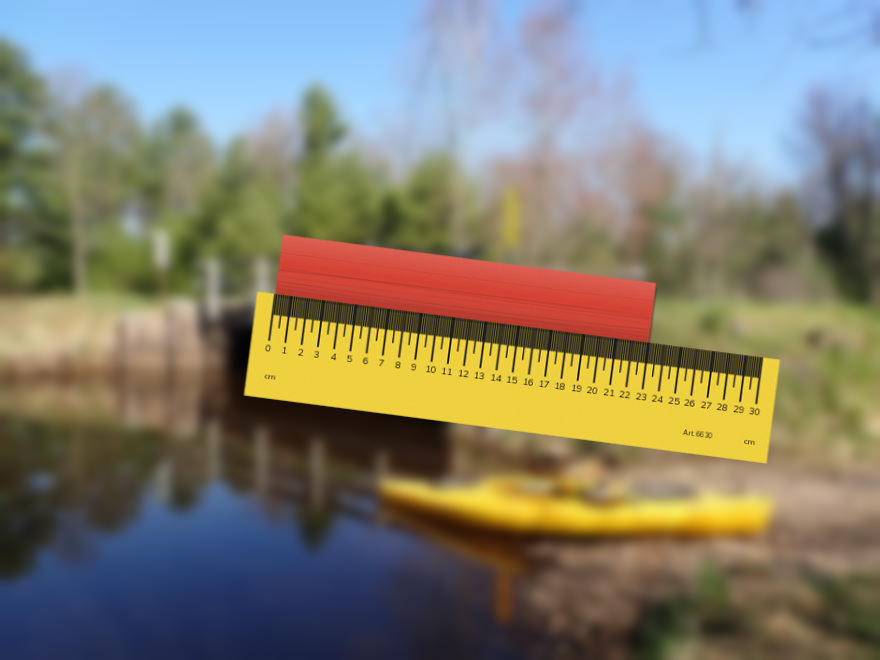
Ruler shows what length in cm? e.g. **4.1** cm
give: **23** cm
